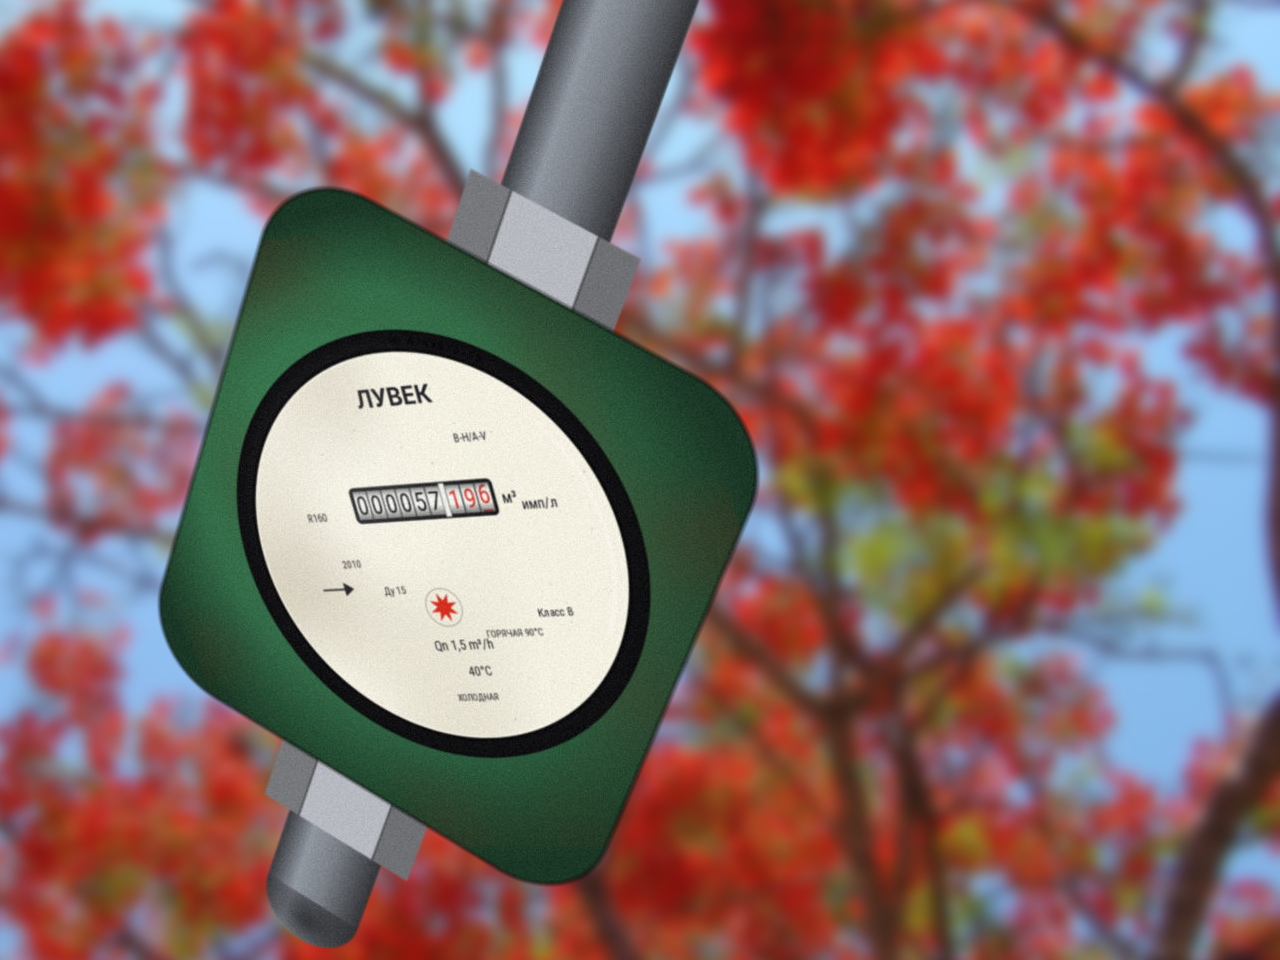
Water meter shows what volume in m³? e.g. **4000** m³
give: **57.196** m³
